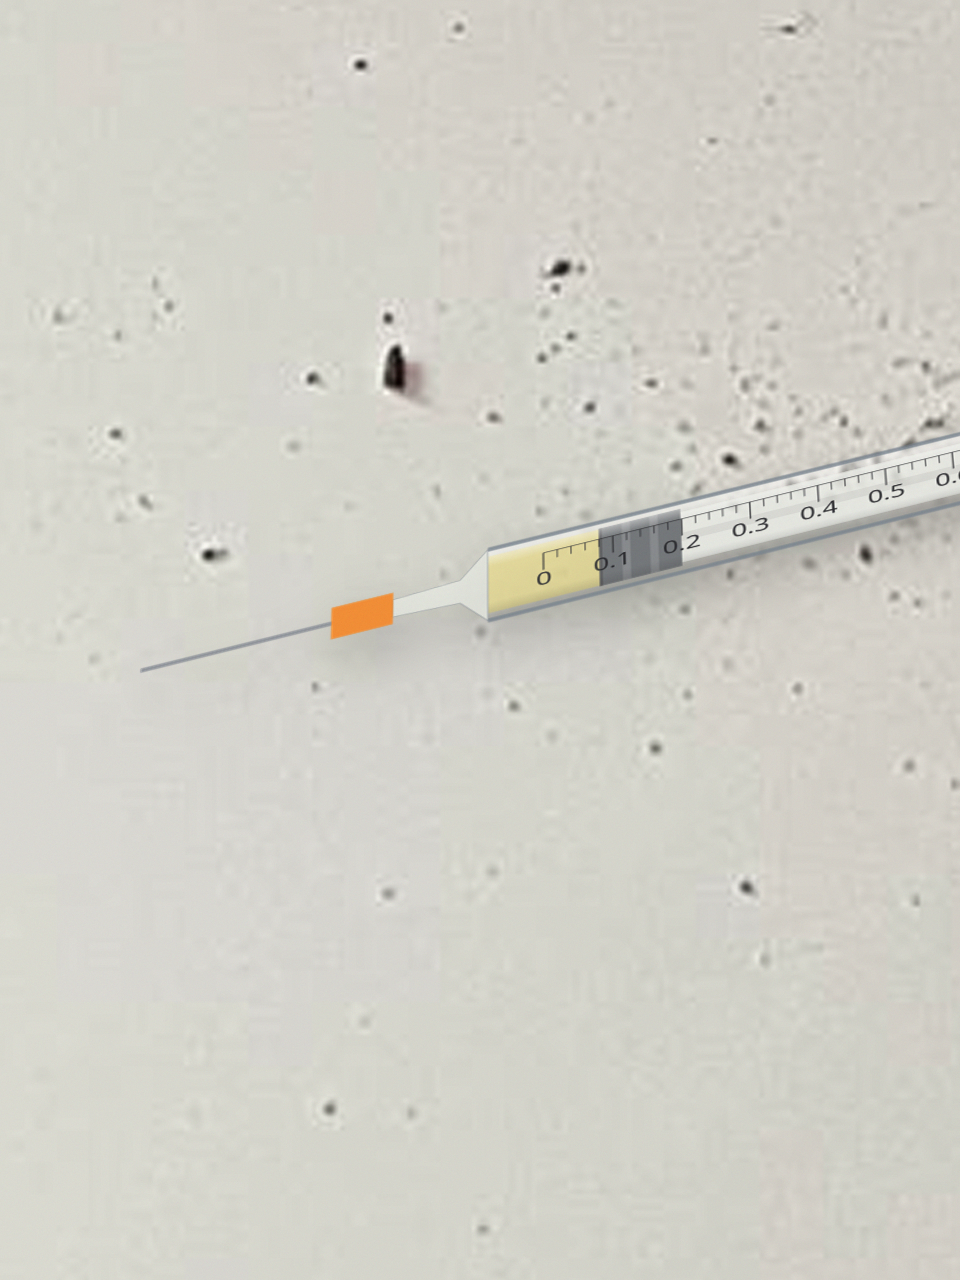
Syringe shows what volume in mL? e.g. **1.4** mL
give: **0.08** mL
